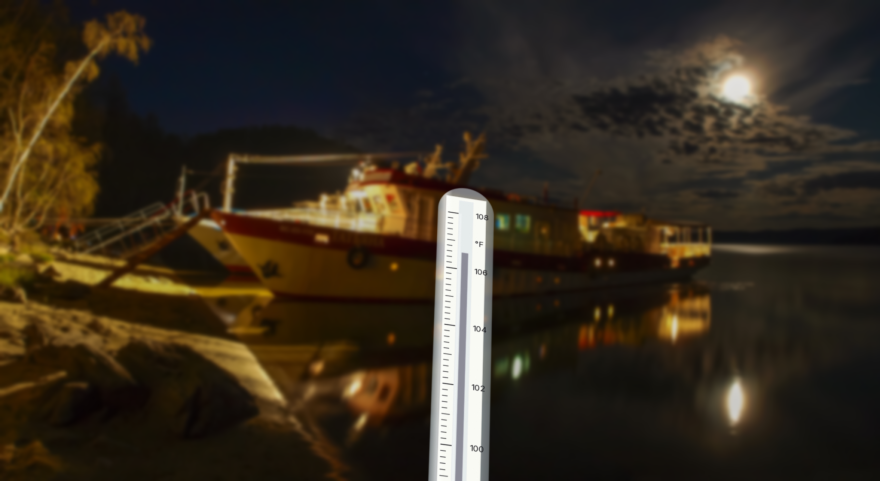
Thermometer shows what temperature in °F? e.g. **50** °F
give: **106.6** °F
